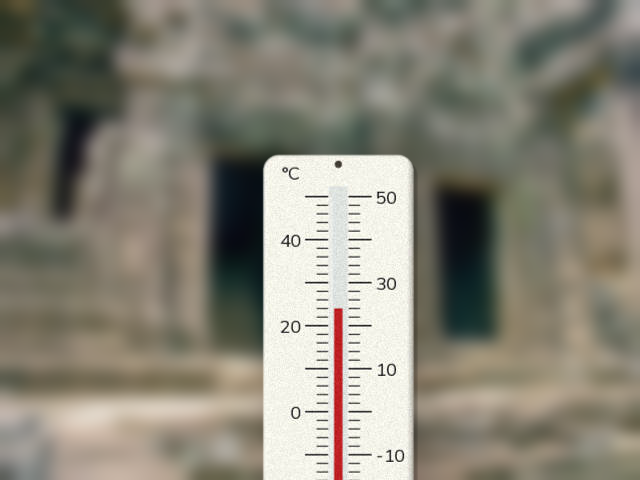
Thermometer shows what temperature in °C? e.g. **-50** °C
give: **24** °C
